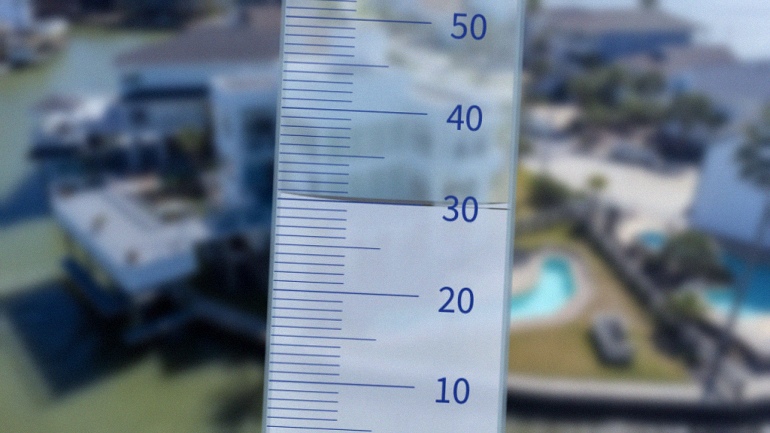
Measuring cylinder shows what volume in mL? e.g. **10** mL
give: **30** mL
